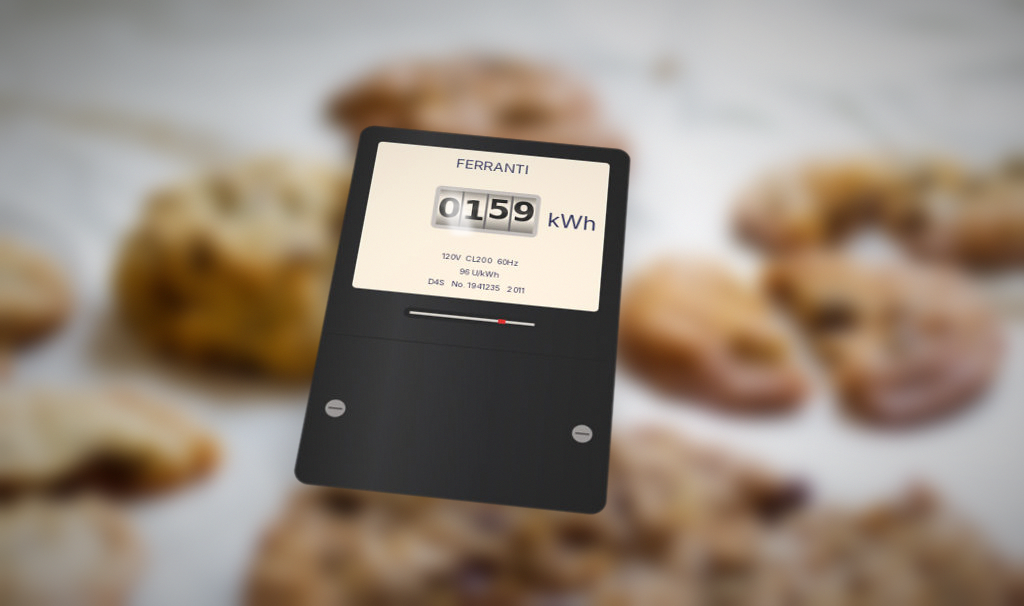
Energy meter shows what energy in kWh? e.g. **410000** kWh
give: **159** kWh
